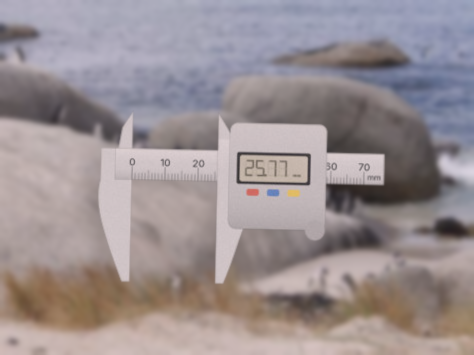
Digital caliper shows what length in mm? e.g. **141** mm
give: **25.77** mm
